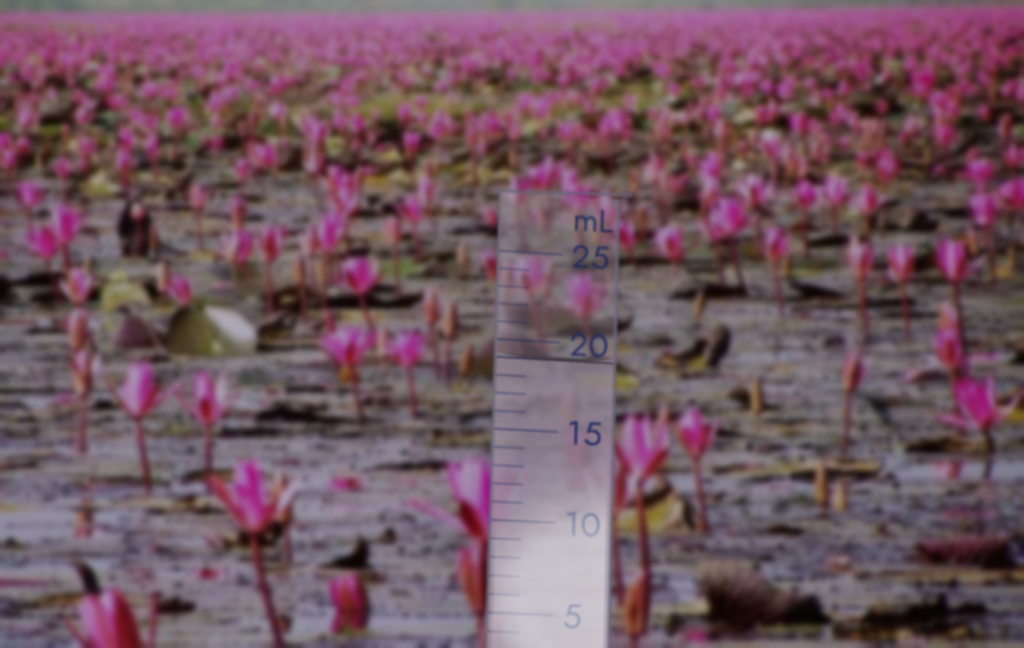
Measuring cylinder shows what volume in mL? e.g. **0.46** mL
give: **19** mL
